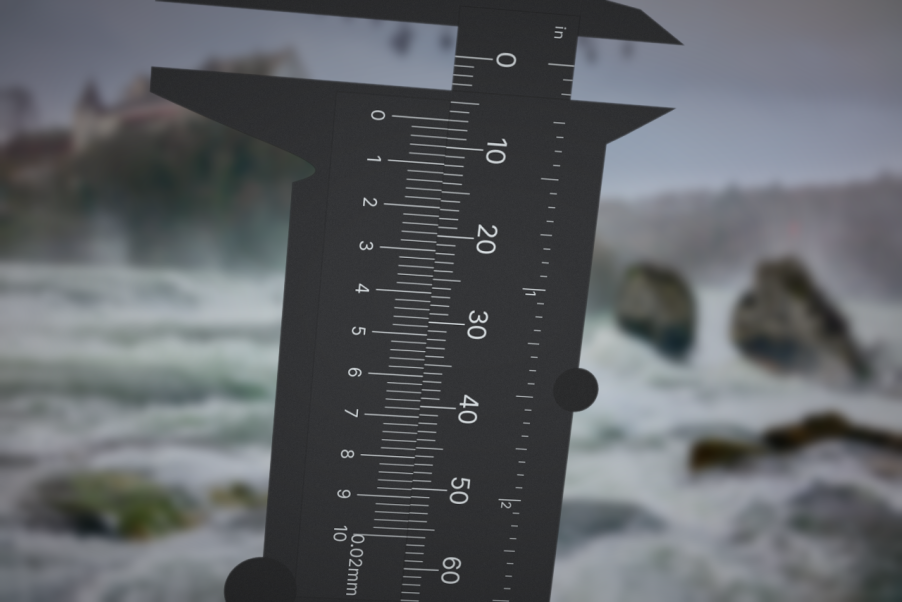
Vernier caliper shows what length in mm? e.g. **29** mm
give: **7.0** mm
